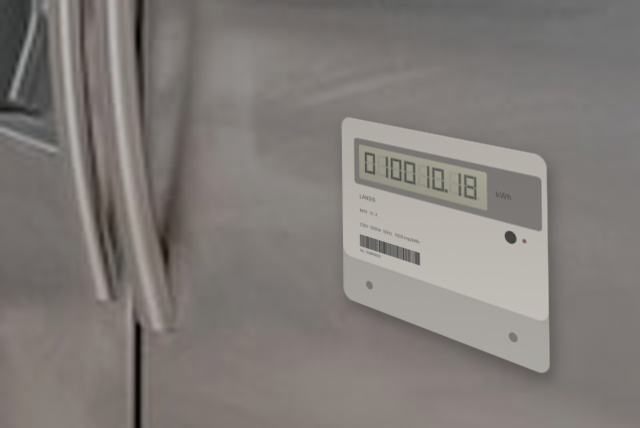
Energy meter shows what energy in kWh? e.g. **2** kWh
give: **10010.18** kWh
